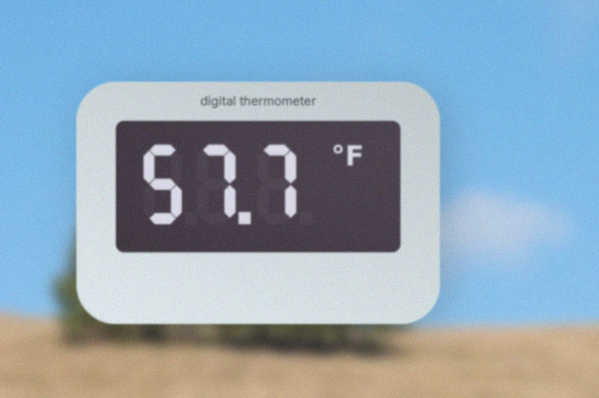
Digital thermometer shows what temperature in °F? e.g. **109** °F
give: **57.7** °F
